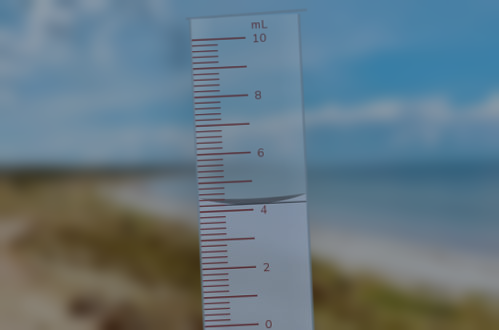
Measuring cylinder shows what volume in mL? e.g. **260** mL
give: **4.2** mL
